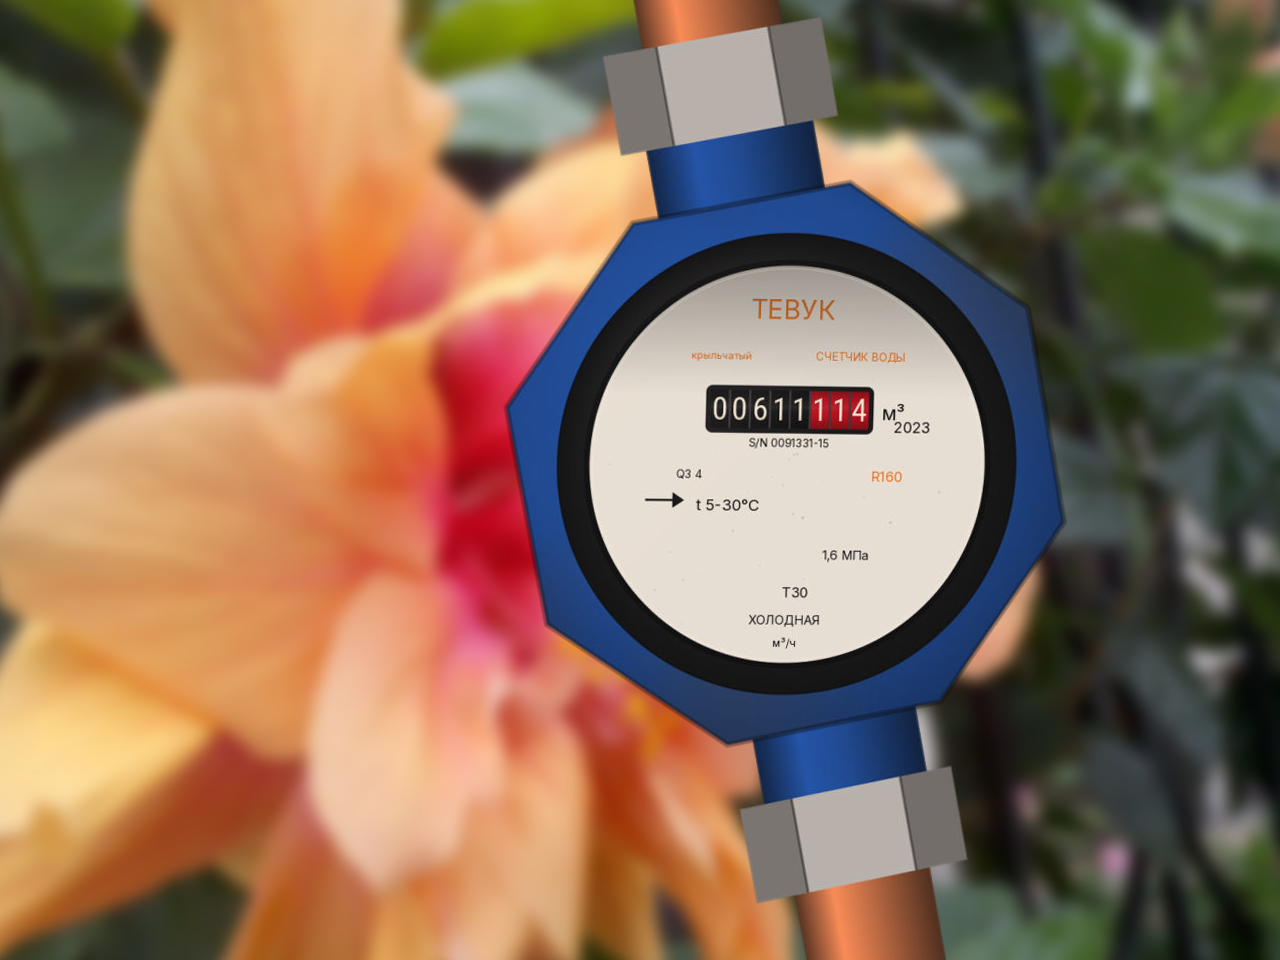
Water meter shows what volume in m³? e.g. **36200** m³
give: **611.114** m³
